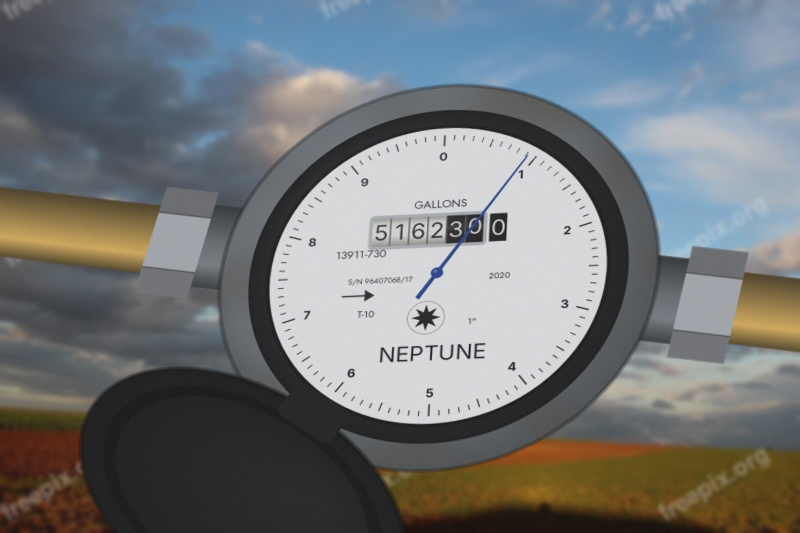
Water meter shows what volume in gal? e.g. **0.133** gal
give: **5162300.9** gal
